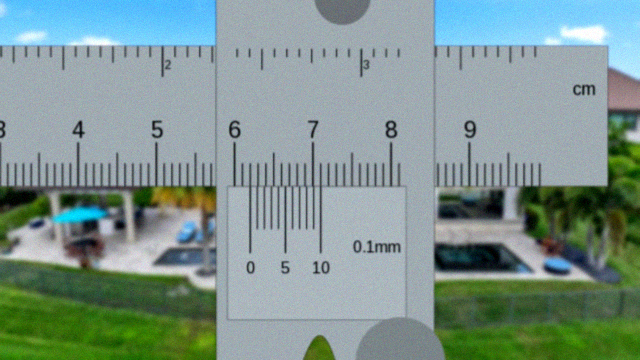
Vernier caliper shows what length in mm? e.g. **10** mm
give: **62.0** mm
